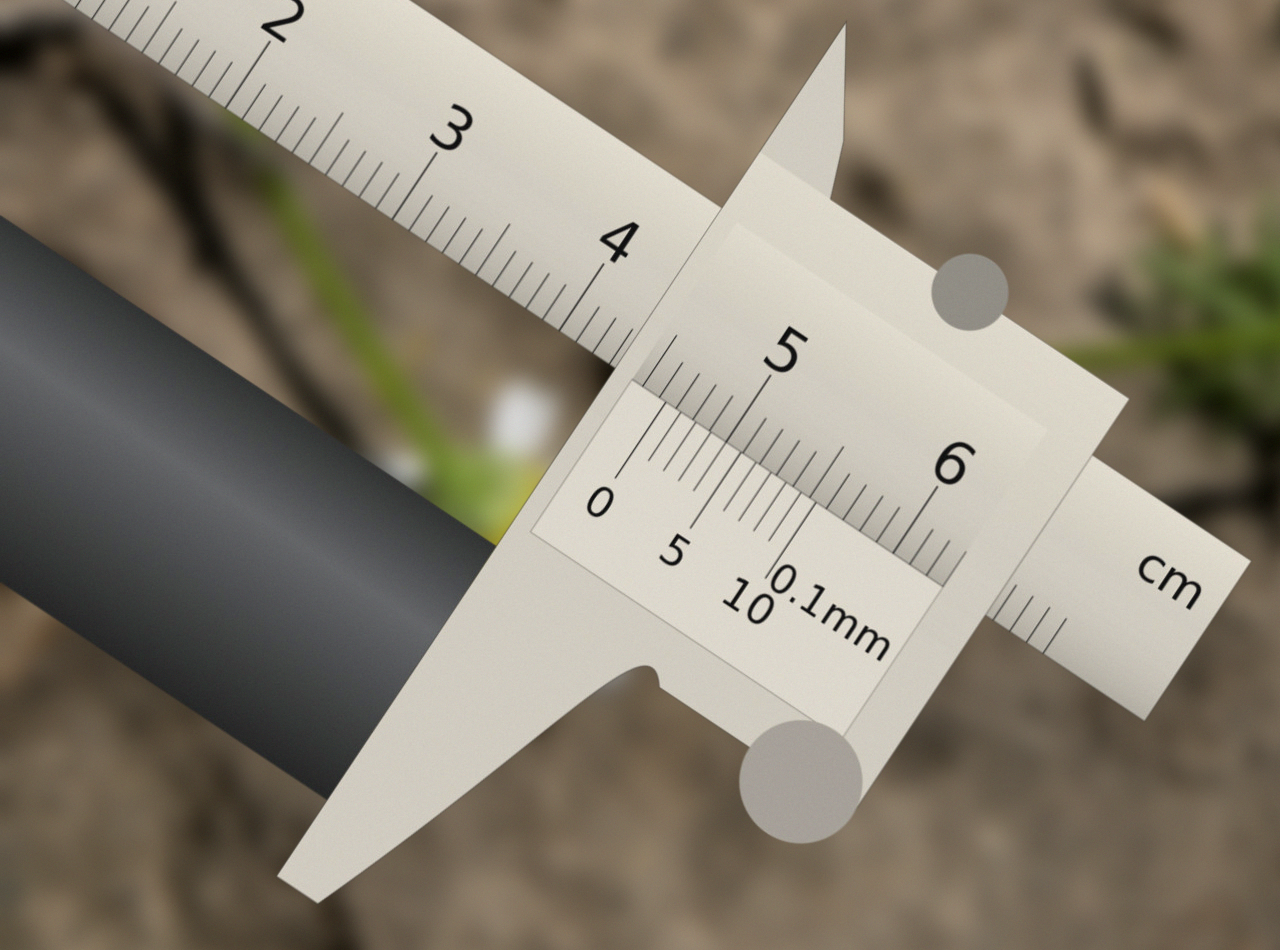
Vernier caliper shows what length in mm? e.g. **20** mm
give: **46.4** mm
